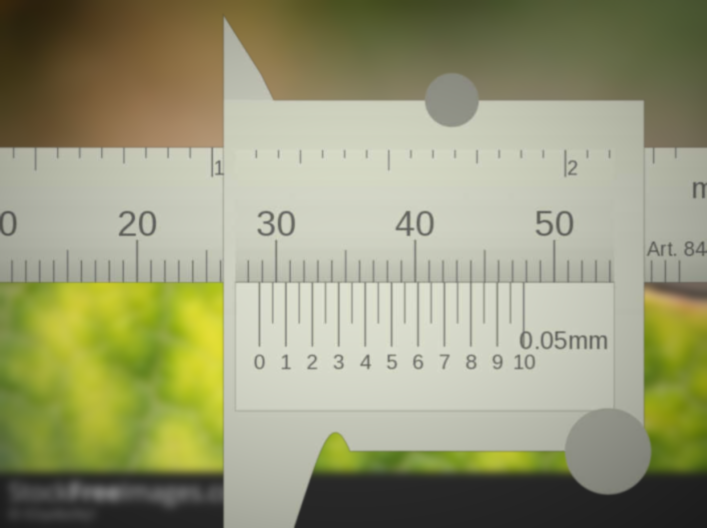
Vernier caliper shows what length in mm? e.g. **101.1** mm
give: **28.8** mm
